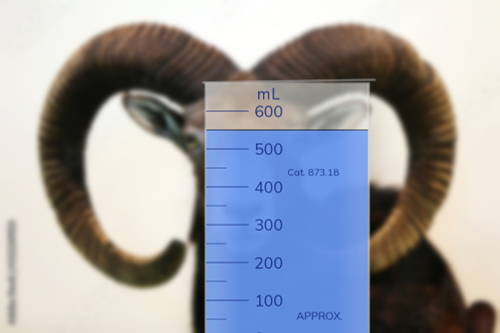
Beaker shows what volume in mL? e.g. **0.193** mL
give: **550** mL
